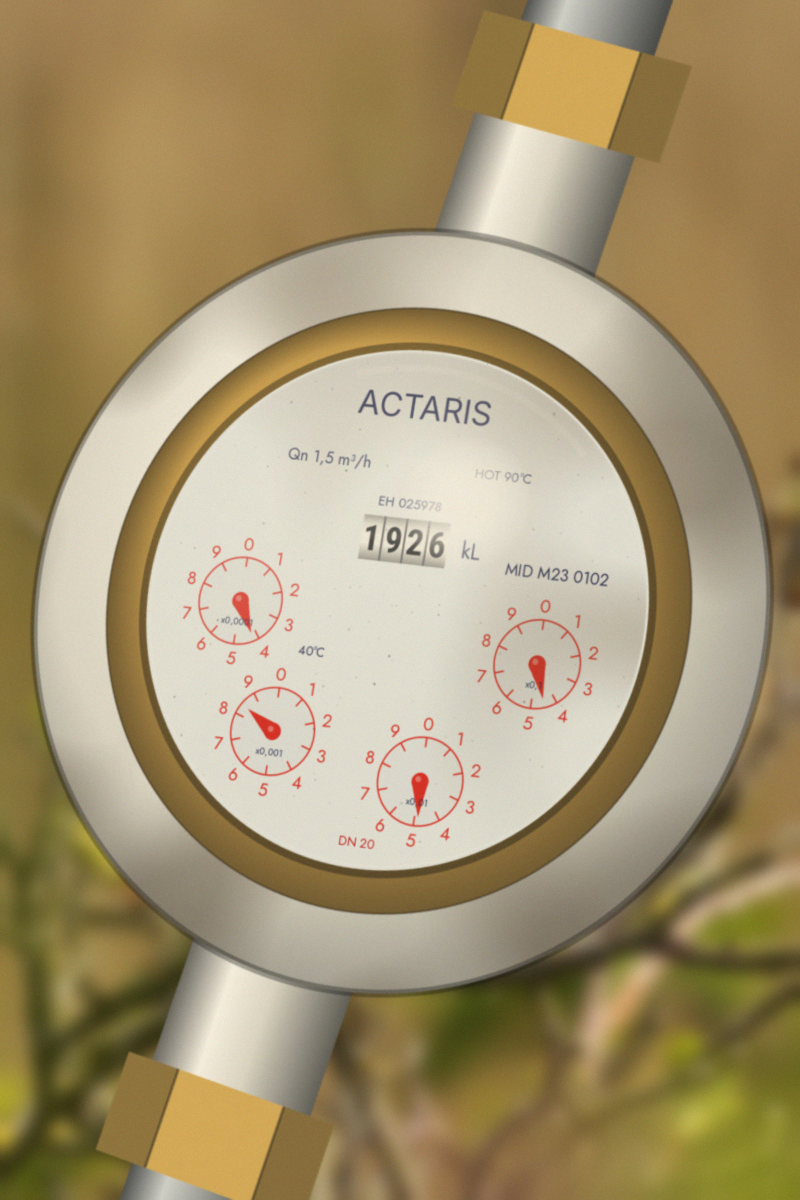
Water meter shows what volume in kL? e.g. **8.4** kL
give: **1926.4484** kL
